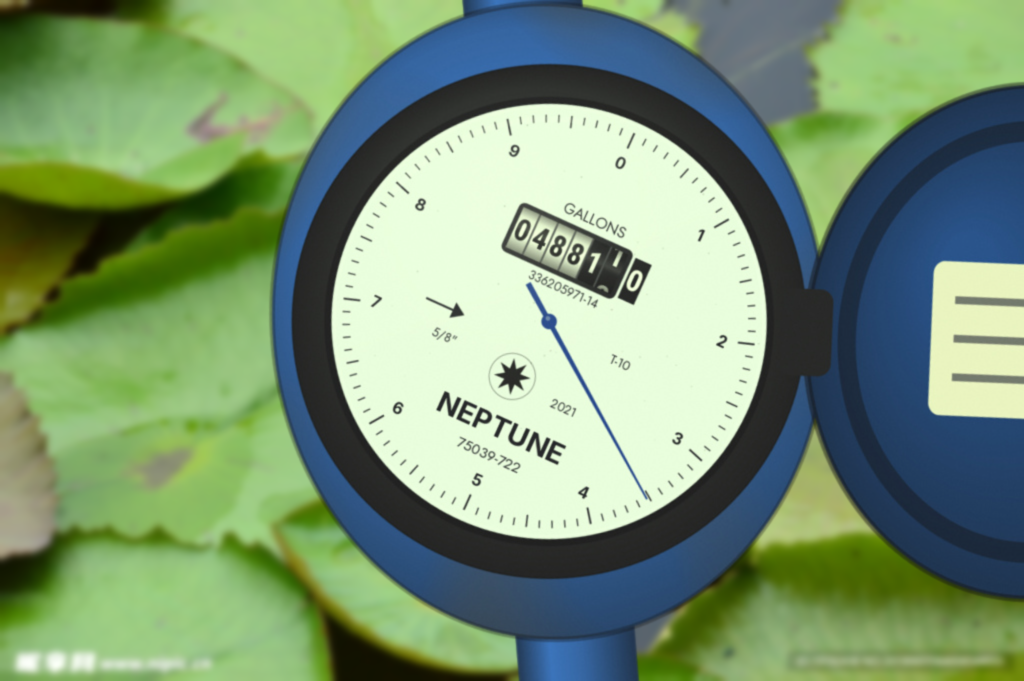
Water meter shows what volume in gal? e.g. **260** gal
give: **488113.5** gal
